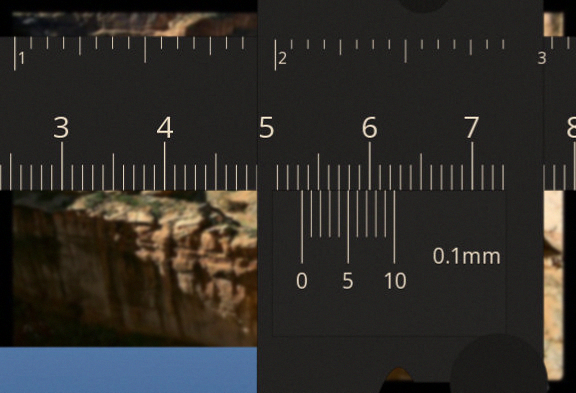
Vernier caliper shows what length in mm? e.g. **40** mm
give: **53.4** mm
